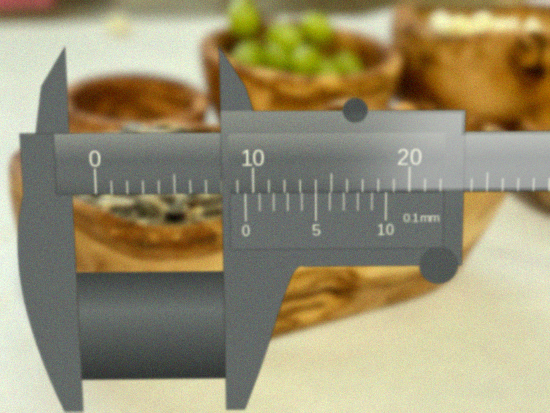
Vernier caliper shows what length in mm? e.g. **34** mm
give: **9.5** mm
